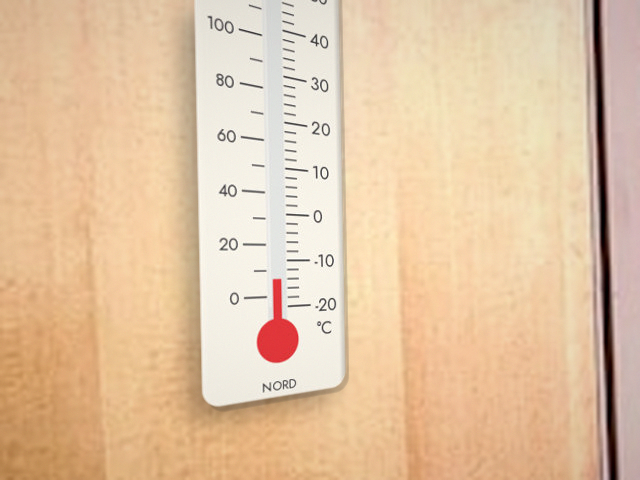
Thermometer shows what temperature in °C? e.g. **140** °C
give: **-14** °C
